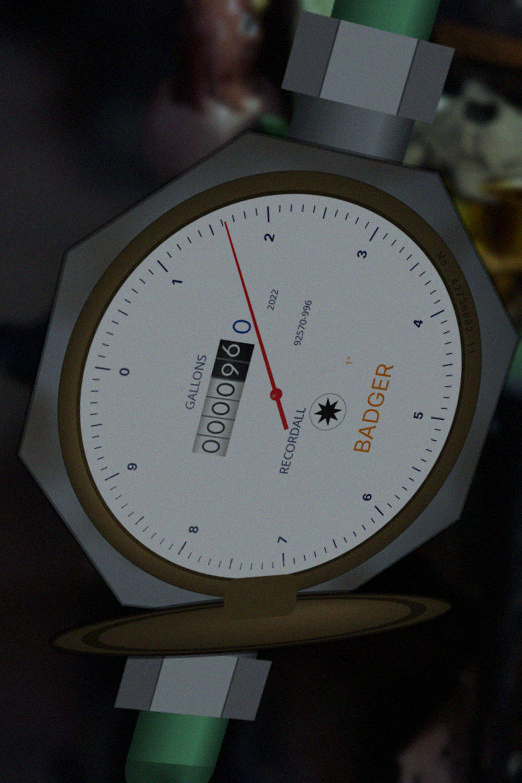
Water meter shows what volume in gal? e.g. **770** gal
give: **961.6** gal
